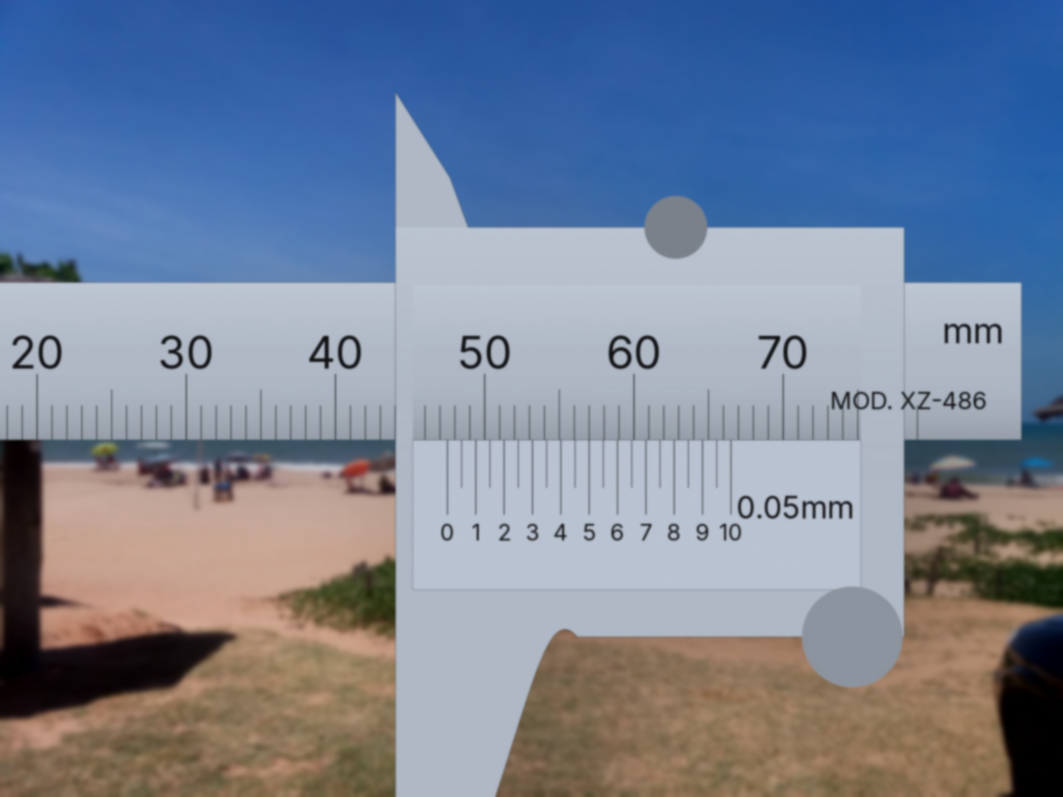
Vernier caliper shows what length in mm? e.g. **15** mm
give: **47.5** mm
